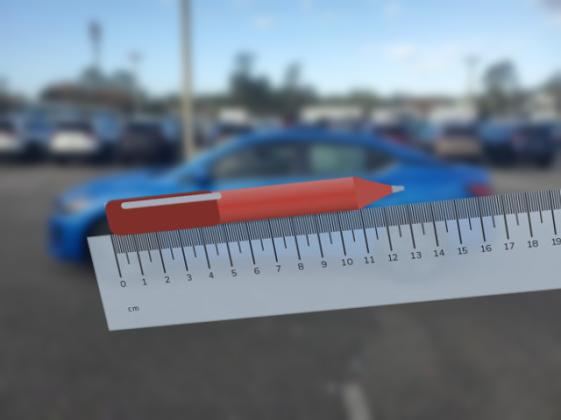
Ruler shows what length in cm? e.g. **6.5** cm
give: **13** cm
